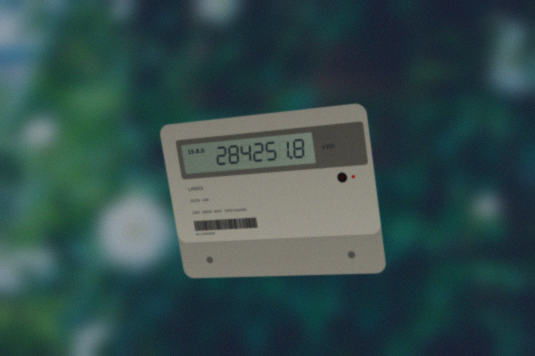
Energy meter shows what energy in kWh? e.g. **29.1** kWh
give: **284251.8** kWh
